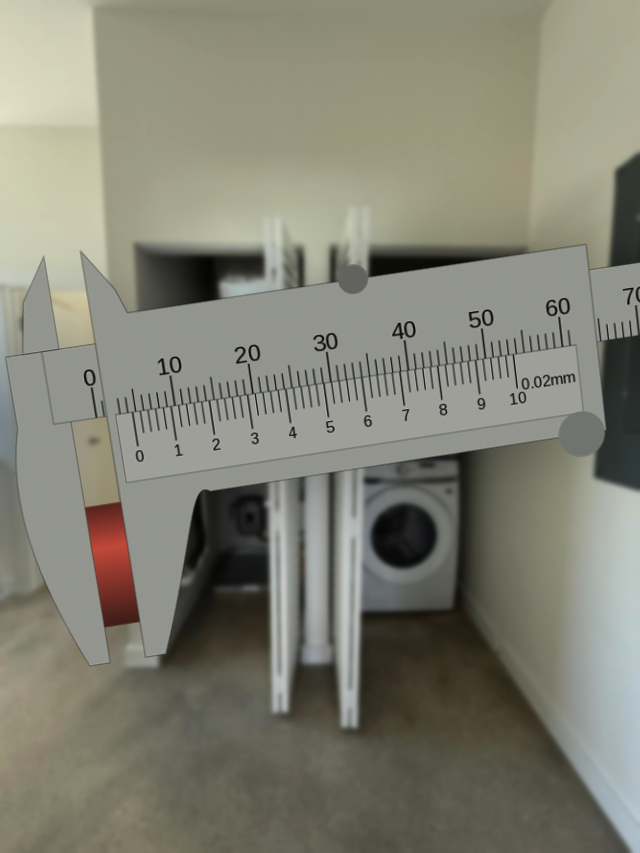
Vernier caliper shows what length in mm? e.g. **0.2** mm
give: **4.6** mm
